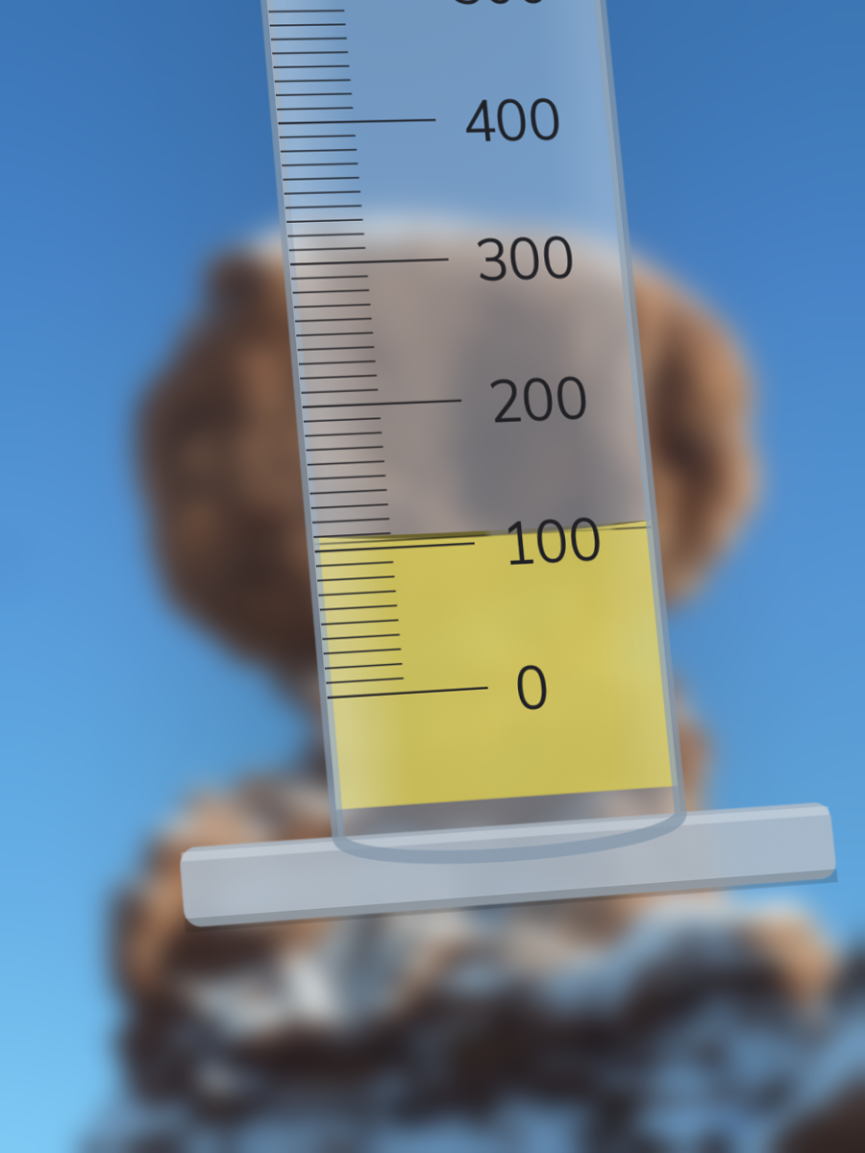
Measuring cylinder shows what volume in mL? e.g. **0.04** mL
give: **105** mL
